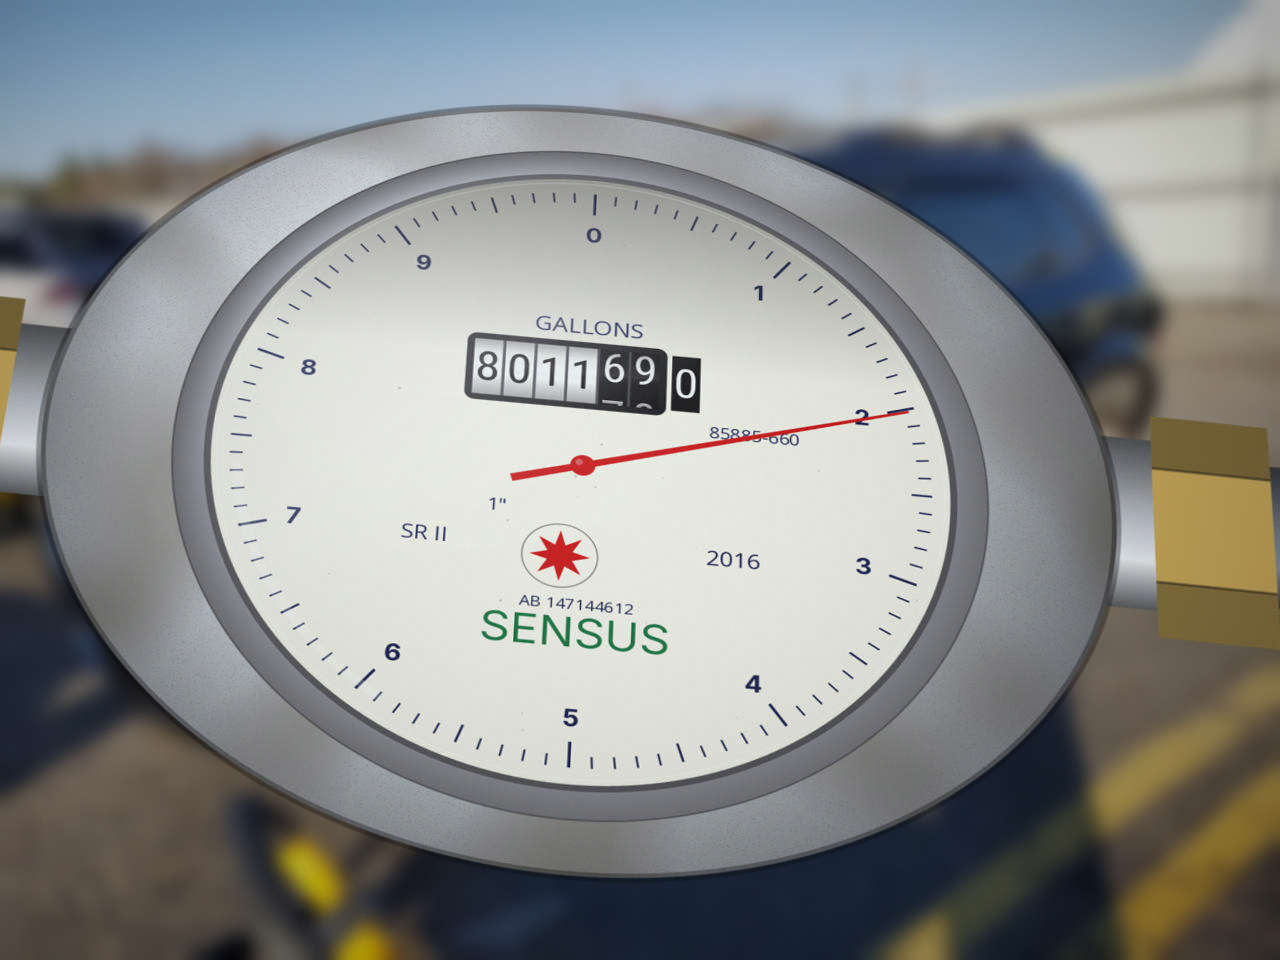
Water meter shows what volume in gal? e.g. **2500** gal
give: **8011692.0** gal
